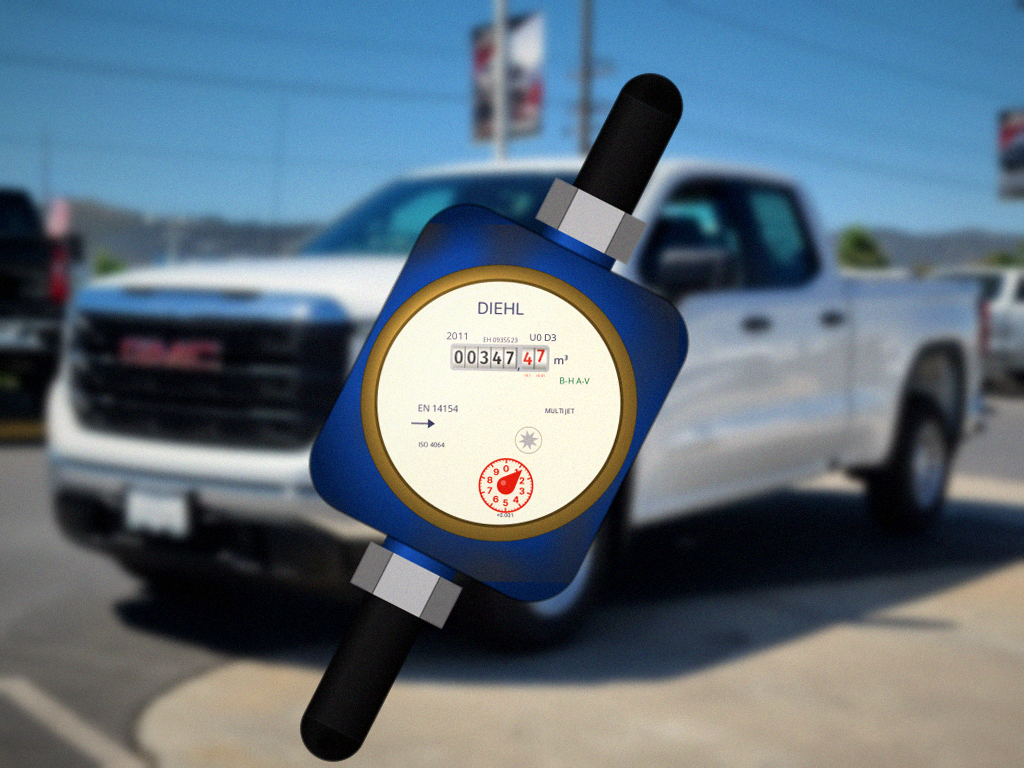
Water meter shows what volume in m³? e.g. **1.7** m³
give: **347.471** m³
